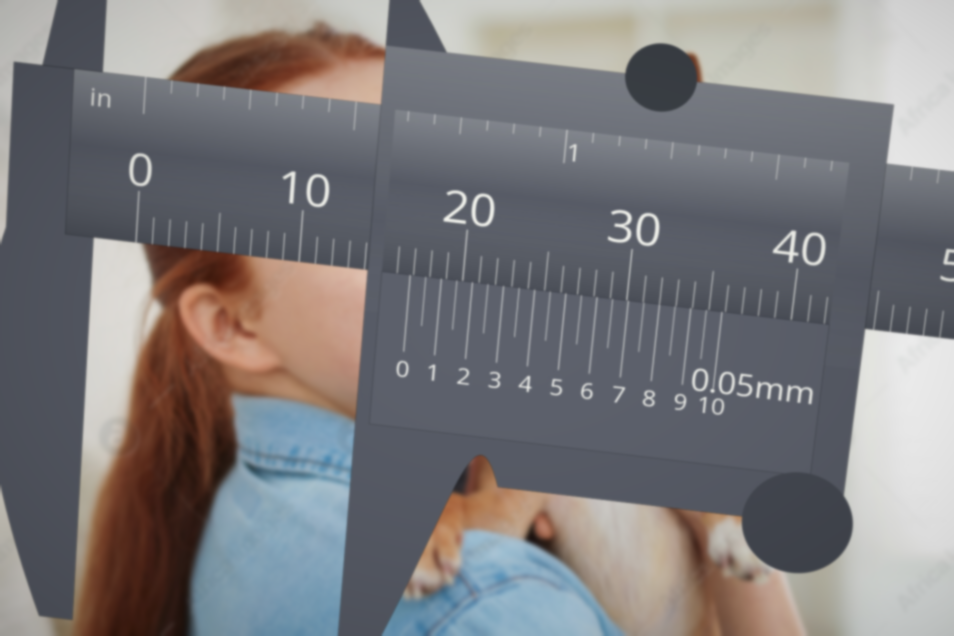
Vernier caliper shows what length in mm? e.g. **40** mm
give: **16.8** mm
